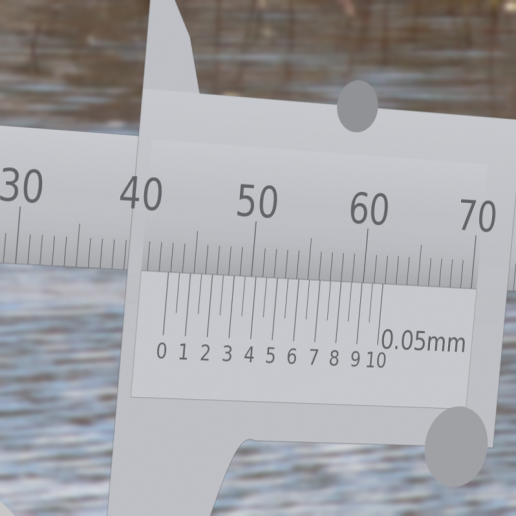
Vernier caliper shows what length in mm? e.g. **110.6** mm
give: **42.8** mm
